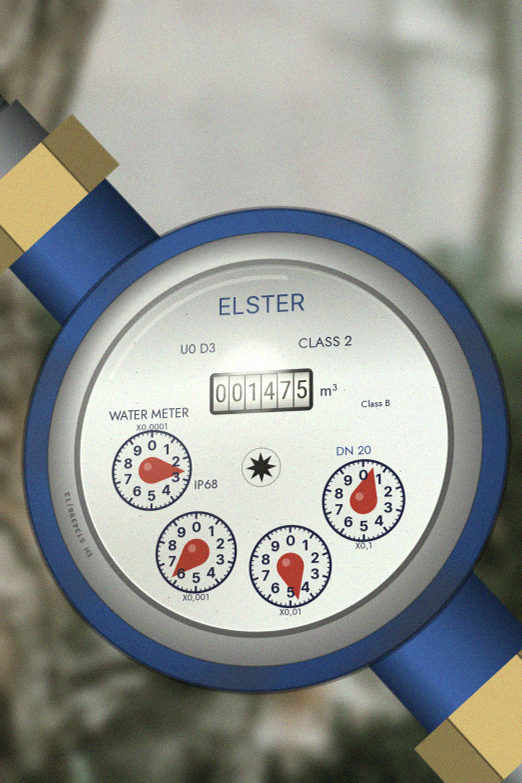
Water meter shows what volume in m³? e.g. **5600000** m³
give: **1475.0462** m³
